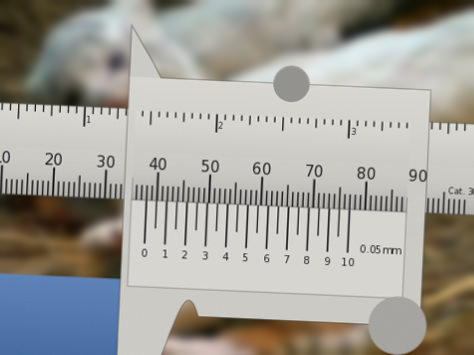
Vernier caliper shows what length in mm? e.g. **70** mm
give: **38.0** mm
